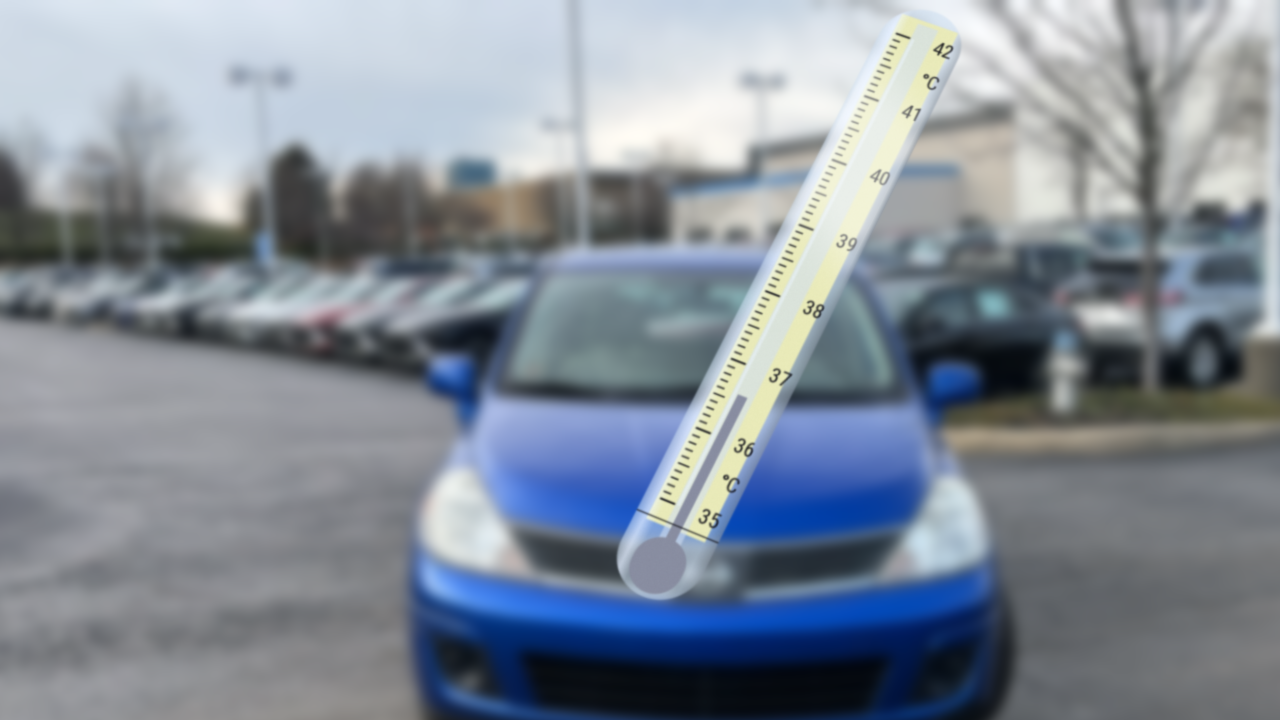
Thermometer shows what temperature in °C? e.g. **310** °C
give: **36.6** °C
